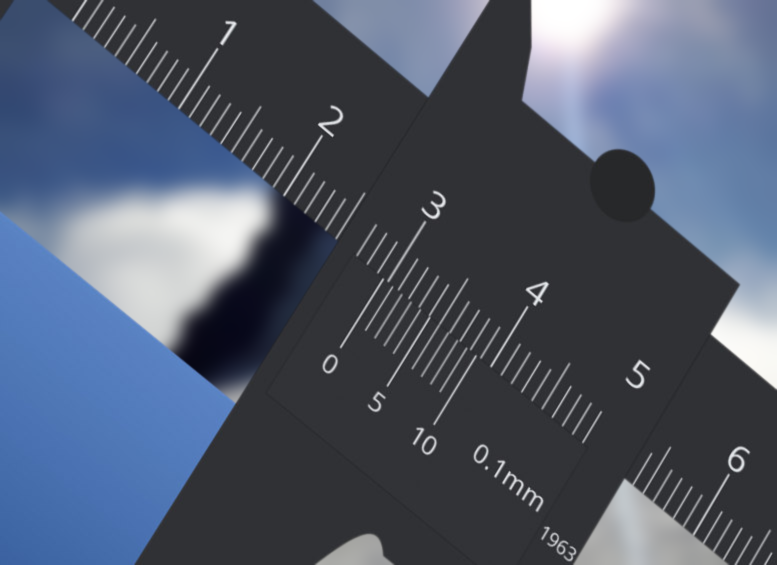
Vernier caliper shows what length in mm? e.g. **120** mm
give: **29.6** mm
